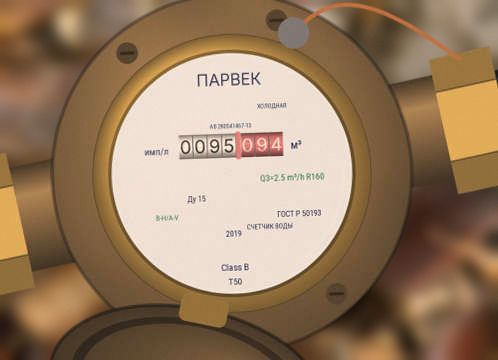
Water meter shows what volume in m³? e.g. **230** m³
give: **95.094** m³
